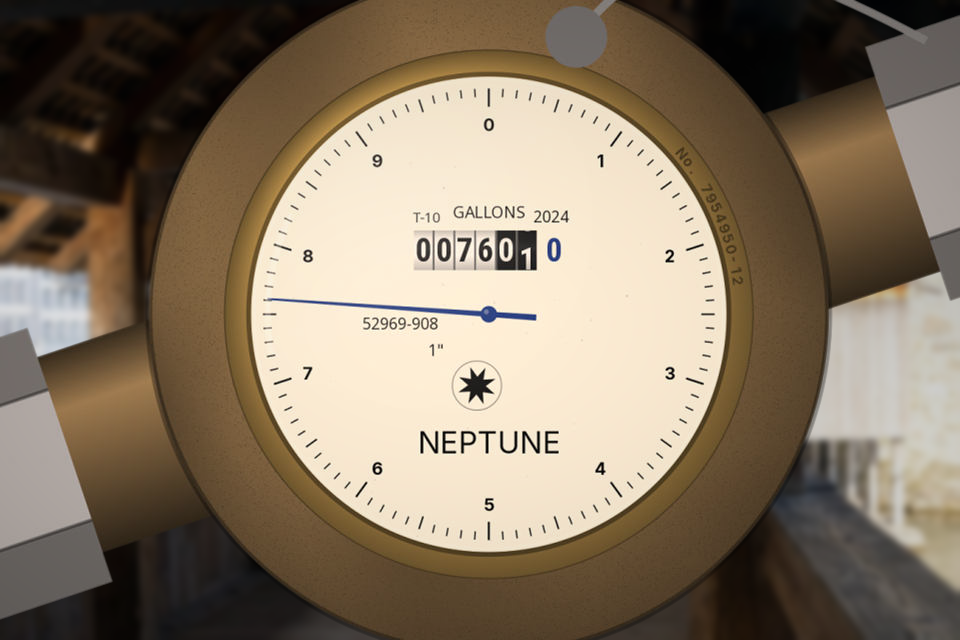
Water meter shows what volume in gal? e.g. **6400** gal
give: **76007.6** gal
